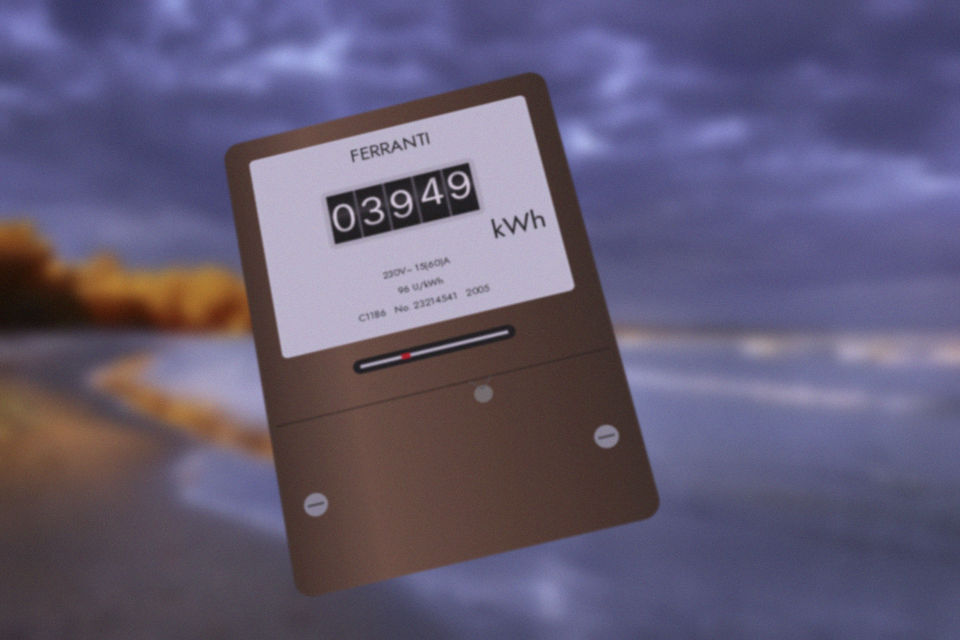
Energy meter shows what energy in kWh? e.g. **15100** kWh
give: **3949** kWh
